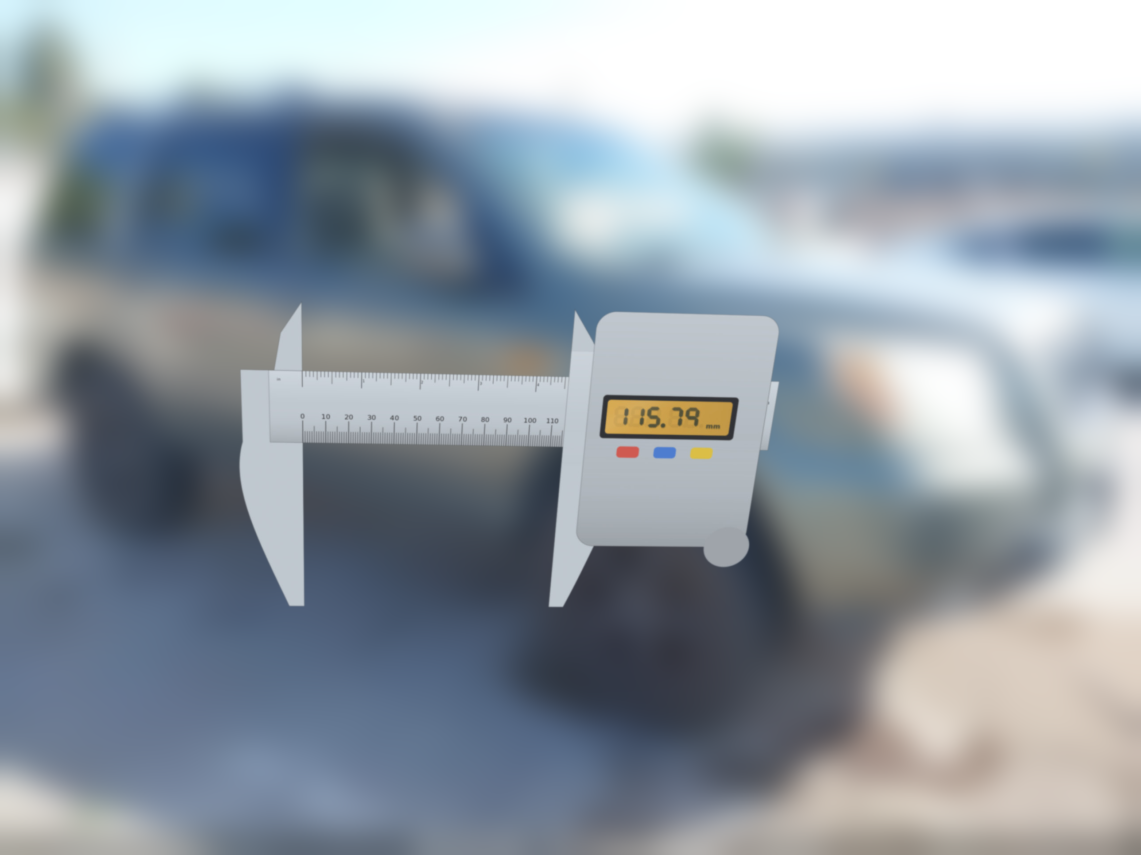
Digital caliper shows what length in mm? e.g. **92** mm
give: **115.79** mm
